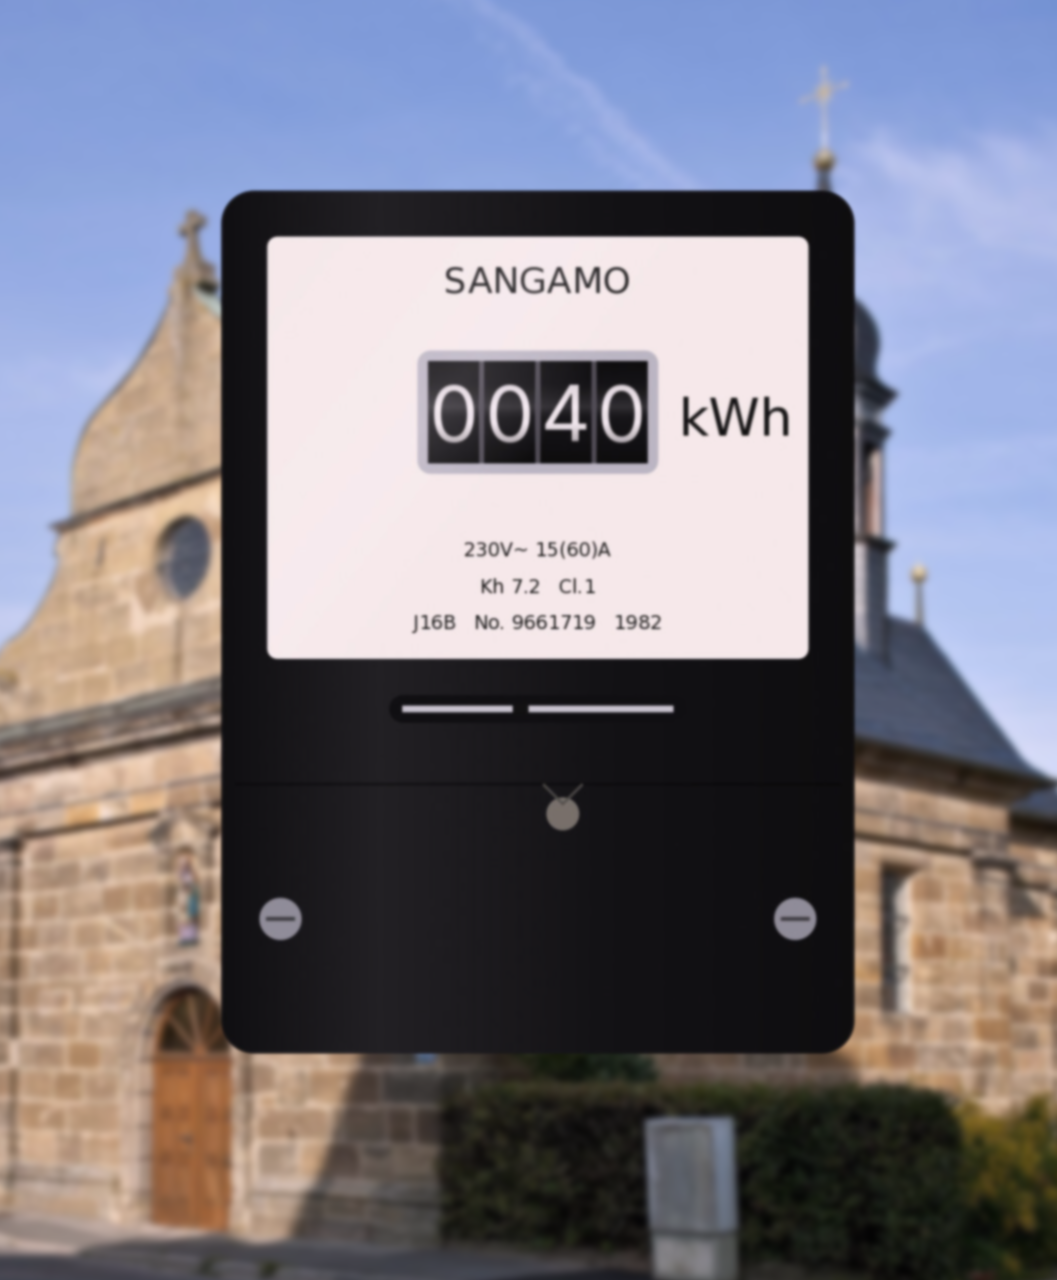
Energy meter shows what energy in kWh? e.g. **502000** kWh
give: **40** kWh
